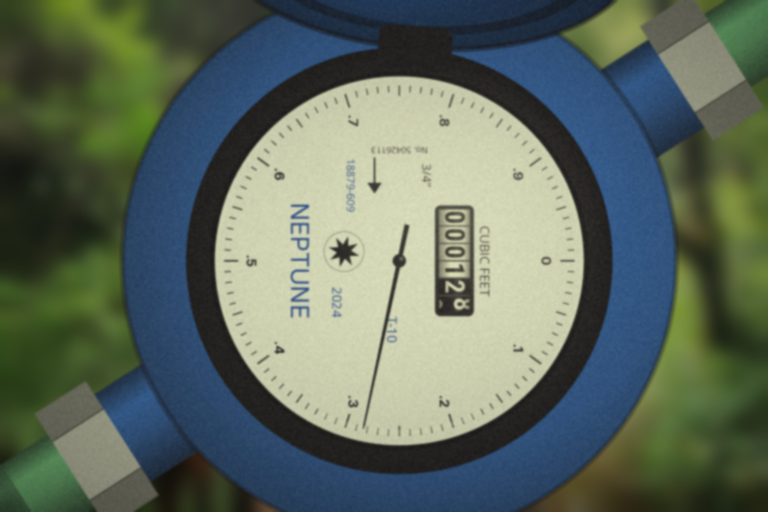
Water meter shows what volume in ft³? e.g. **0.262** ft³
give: **128.28** ft³
